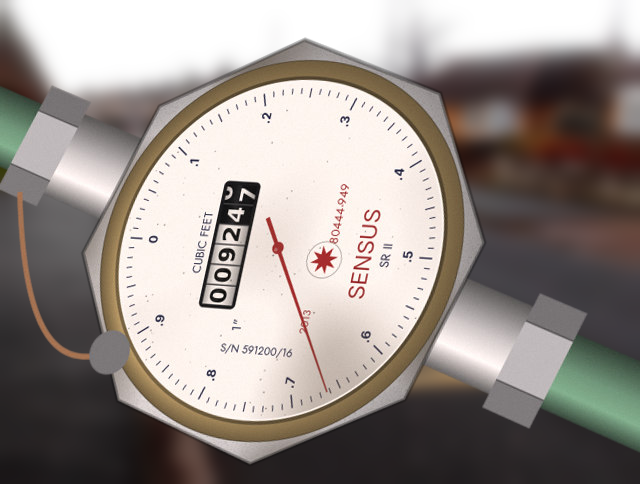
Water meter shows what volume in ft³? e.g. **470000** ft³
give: **9246.66** ft³
